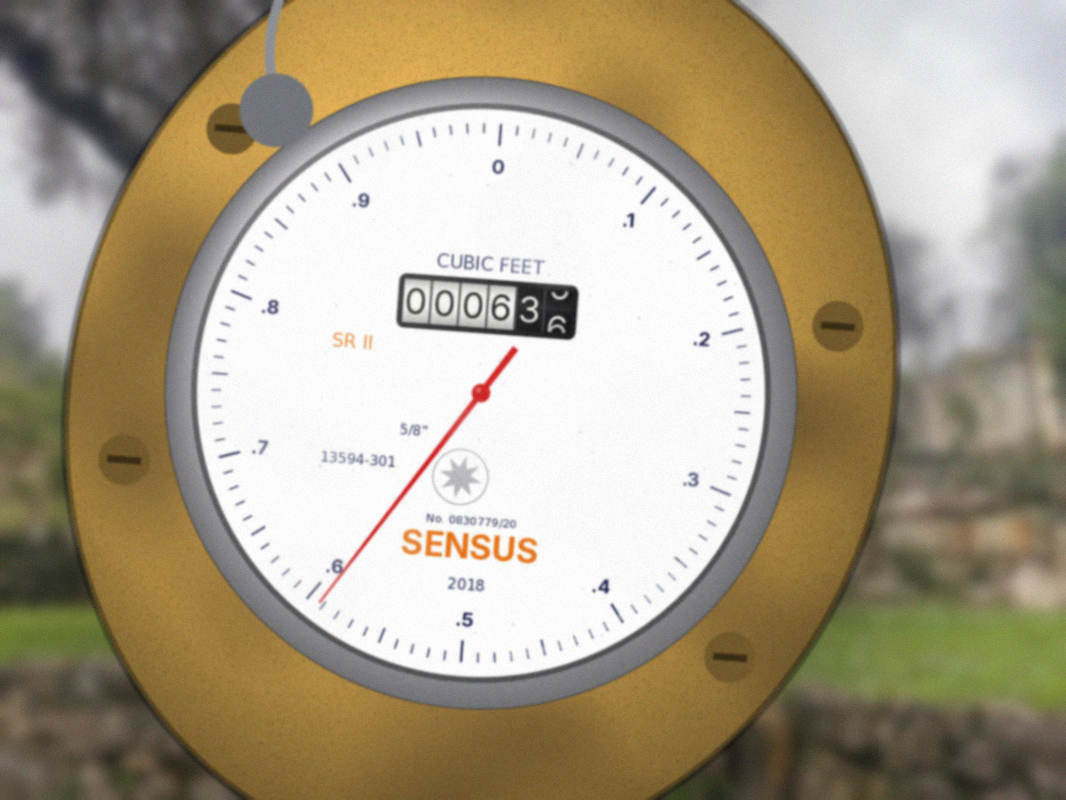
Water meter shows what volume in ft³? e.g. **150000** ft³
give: **635.59** ft³
